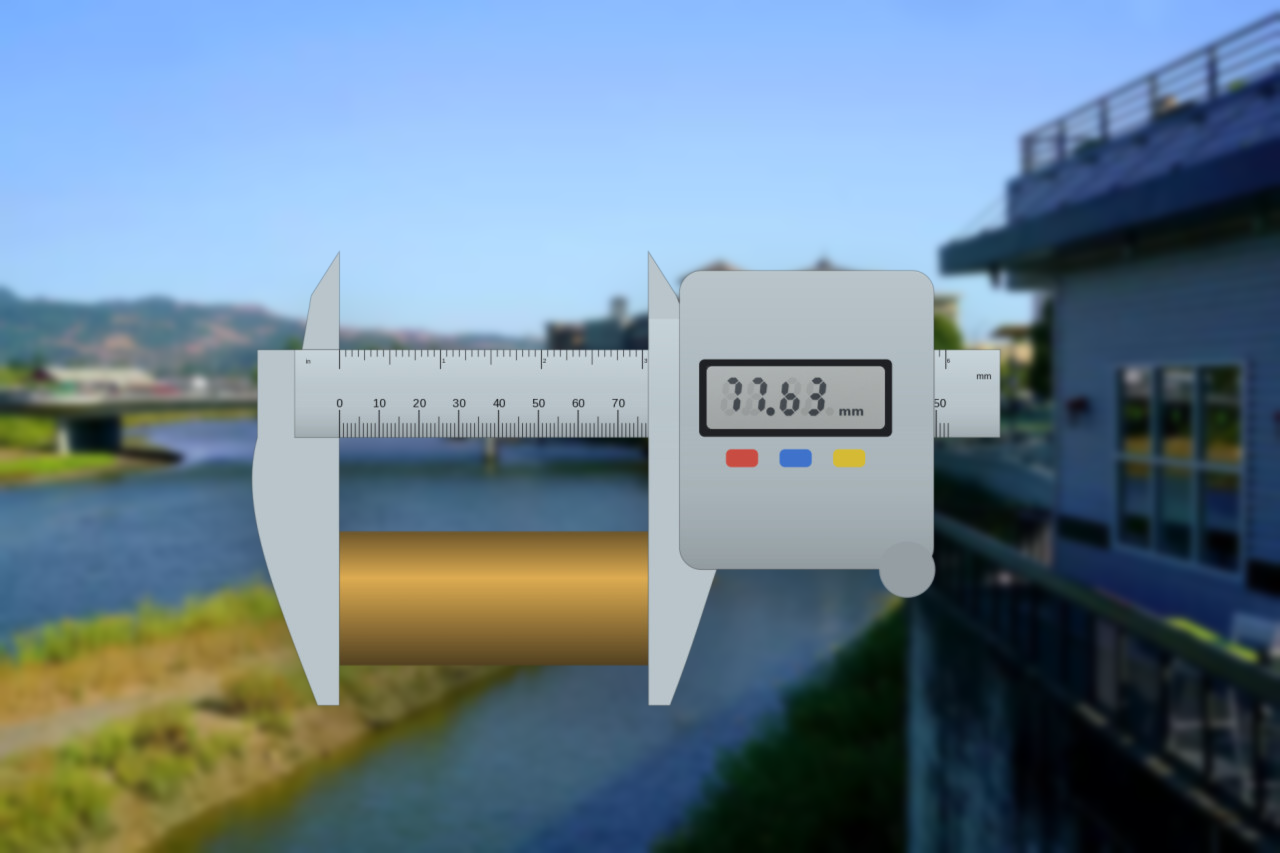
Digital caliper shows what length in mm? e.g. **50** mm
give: **77.63** mm
